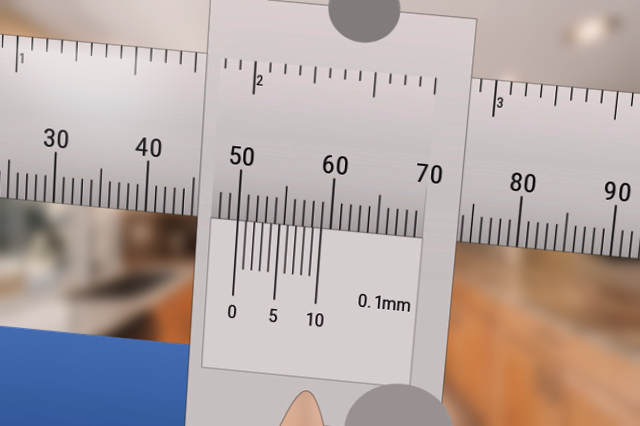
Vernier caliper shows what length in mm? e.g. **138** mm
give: **50.0** mm
